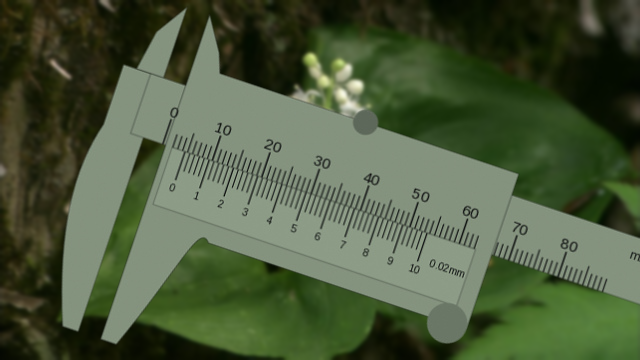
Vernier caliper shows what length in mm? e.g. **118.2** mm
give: **4.5** mm
